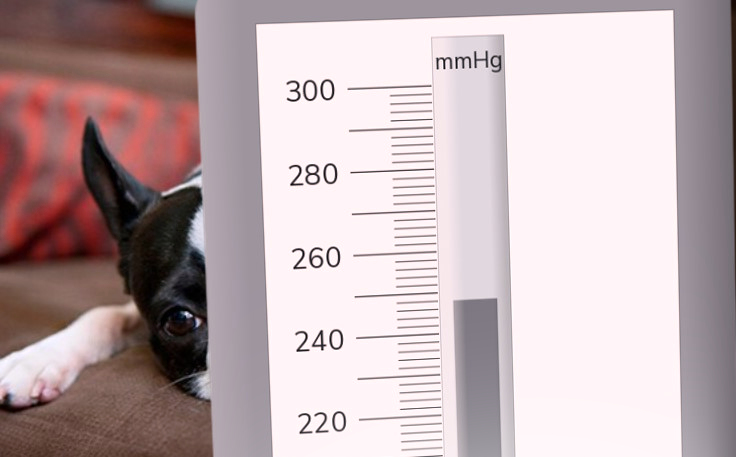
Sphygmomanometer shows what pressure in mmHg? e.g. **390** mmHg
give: **248** mmHg
